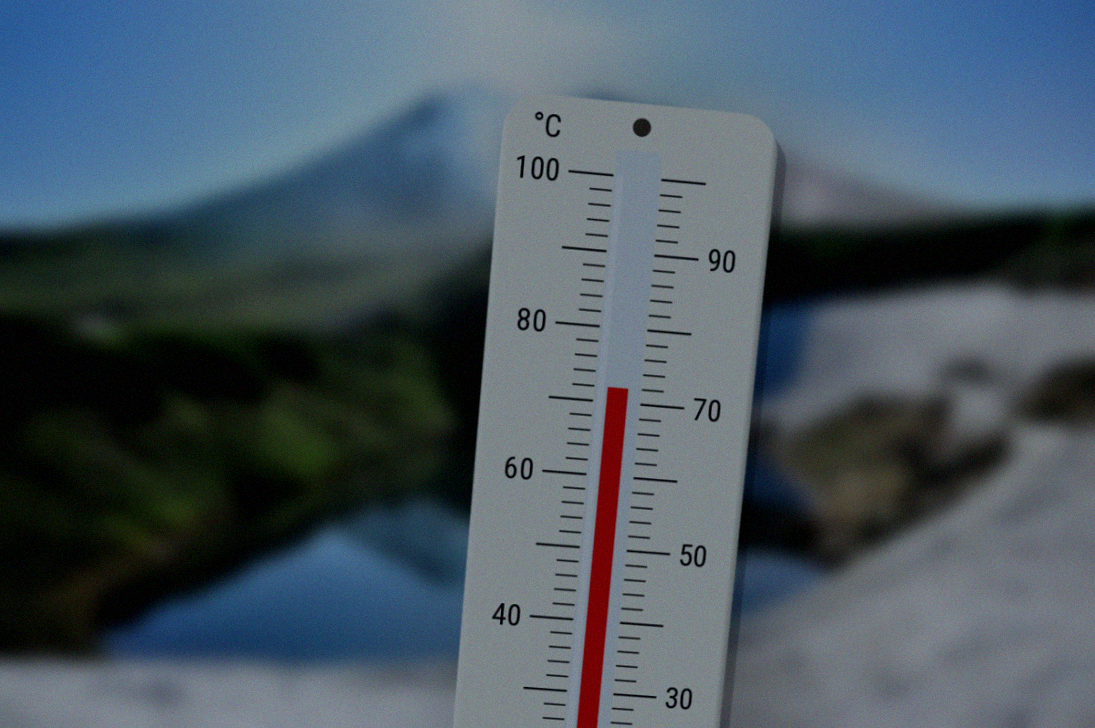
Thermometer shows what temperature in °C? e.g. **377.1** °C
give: **72** °C
